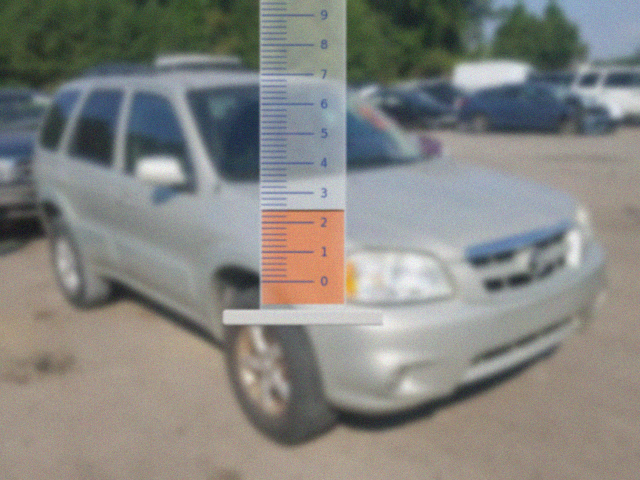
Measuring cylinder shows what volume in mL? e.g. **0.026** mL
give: **2.4** mL
